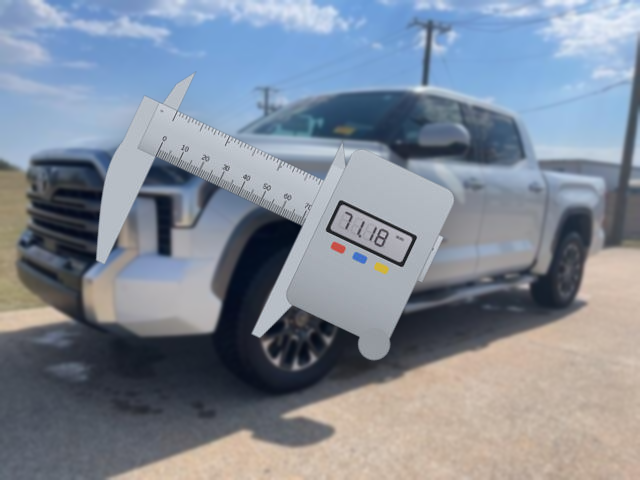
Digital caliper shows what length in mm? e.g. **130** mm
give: **71.18** mm
